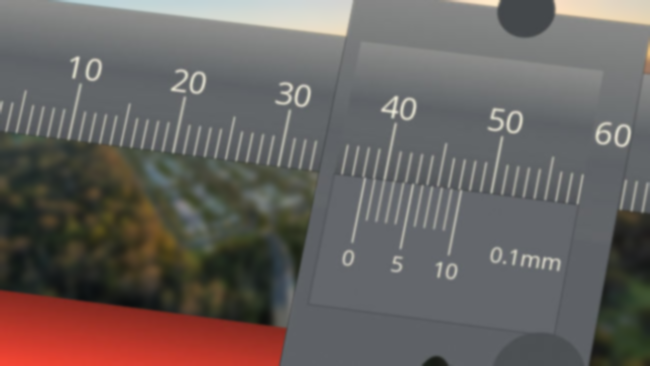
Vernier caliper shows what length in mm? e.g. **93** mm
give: **38.2** mm
